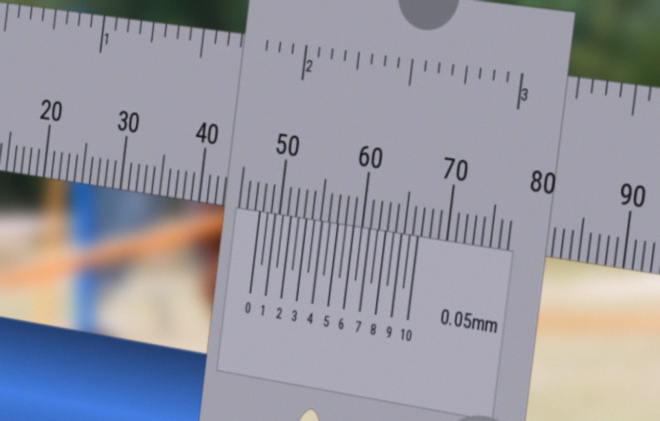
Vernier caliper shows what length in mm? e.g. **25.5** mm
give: **47.6** mm
